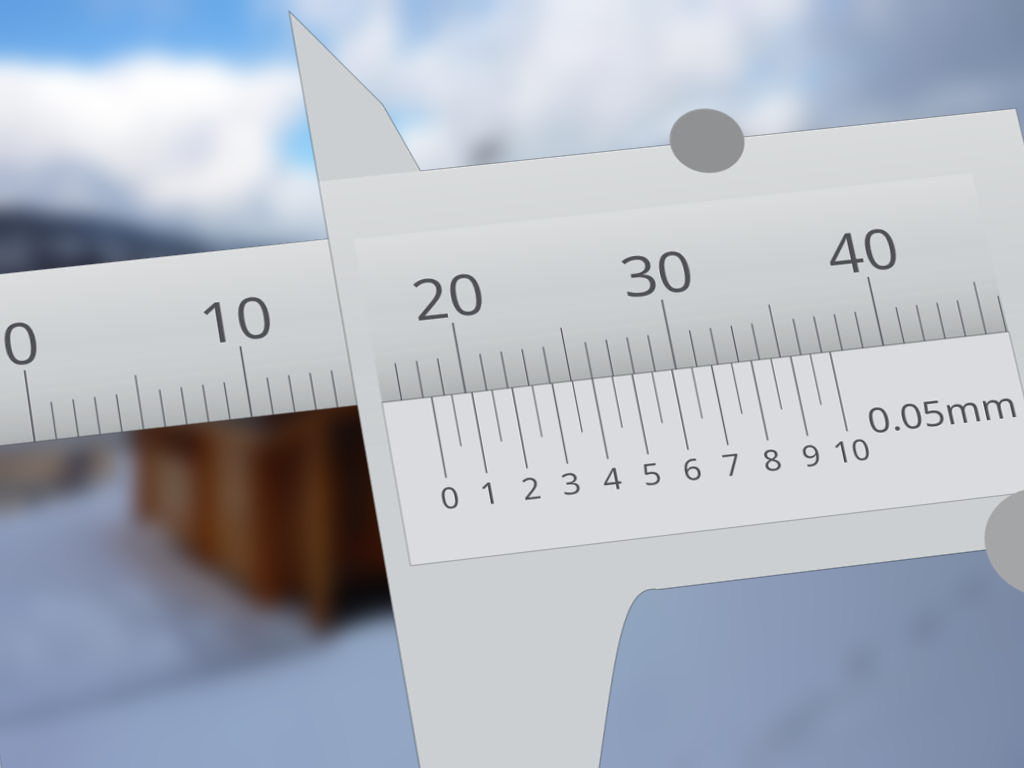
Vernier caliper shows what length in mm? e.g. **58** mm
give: **18.4** mm
